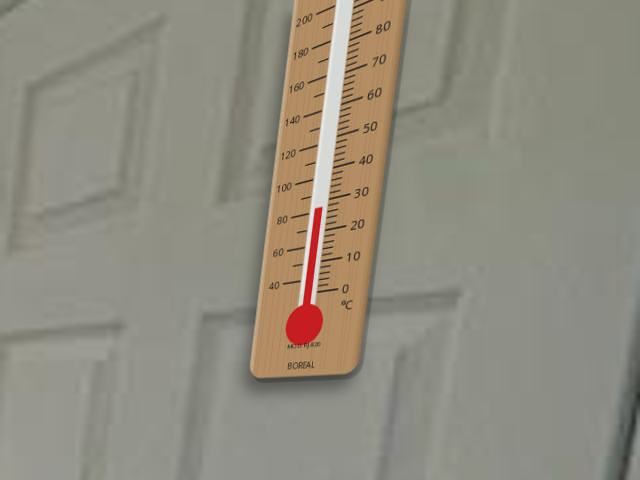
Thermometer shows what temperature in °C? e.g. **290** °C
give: **28** °C
